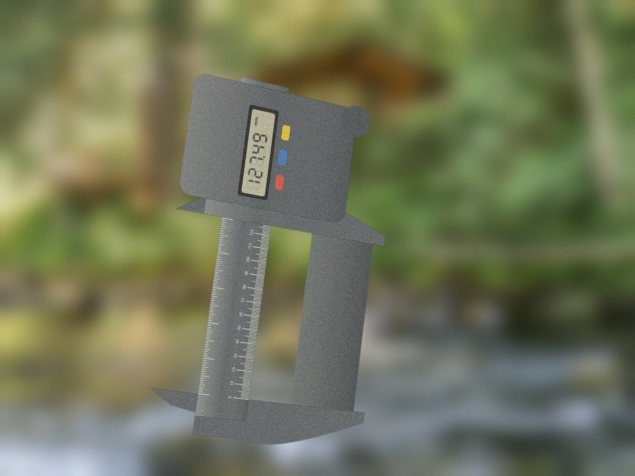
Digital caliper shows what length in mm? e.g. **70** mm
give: **127.49** mm
